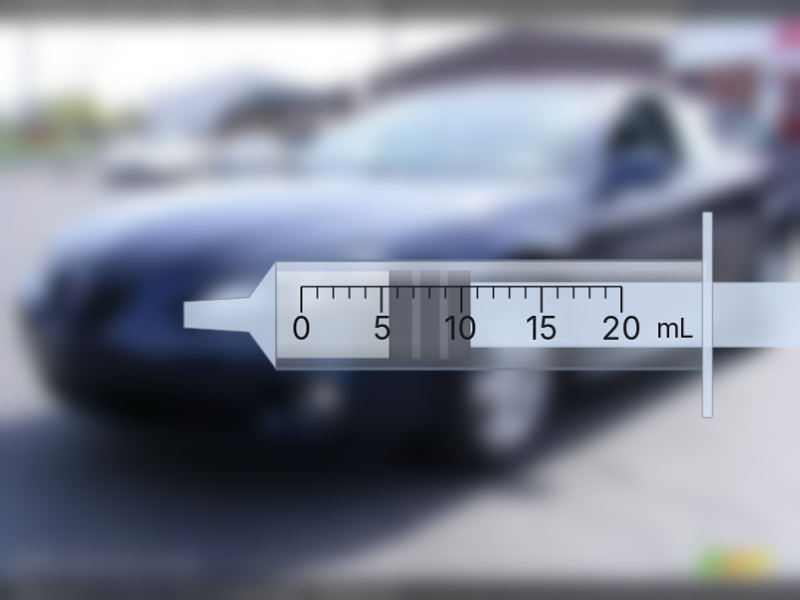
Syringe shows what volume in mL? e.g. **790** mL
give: **5.5** mL
